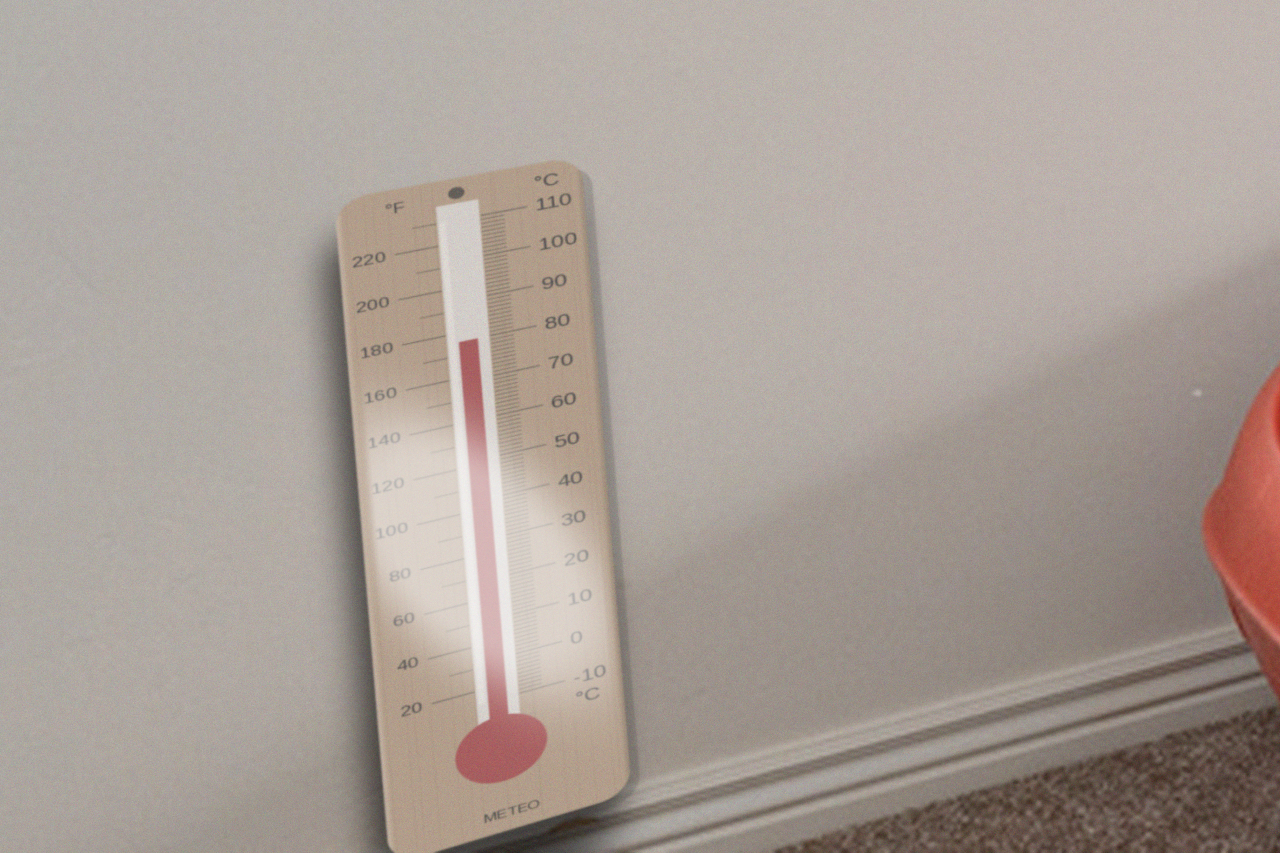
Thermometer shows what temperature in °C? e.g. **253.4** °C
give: **80** °C
